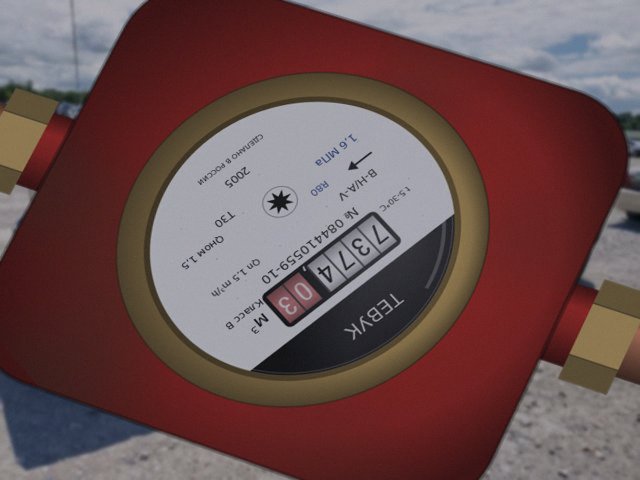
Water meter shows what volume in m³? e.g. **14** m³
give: **7374.03** m³
